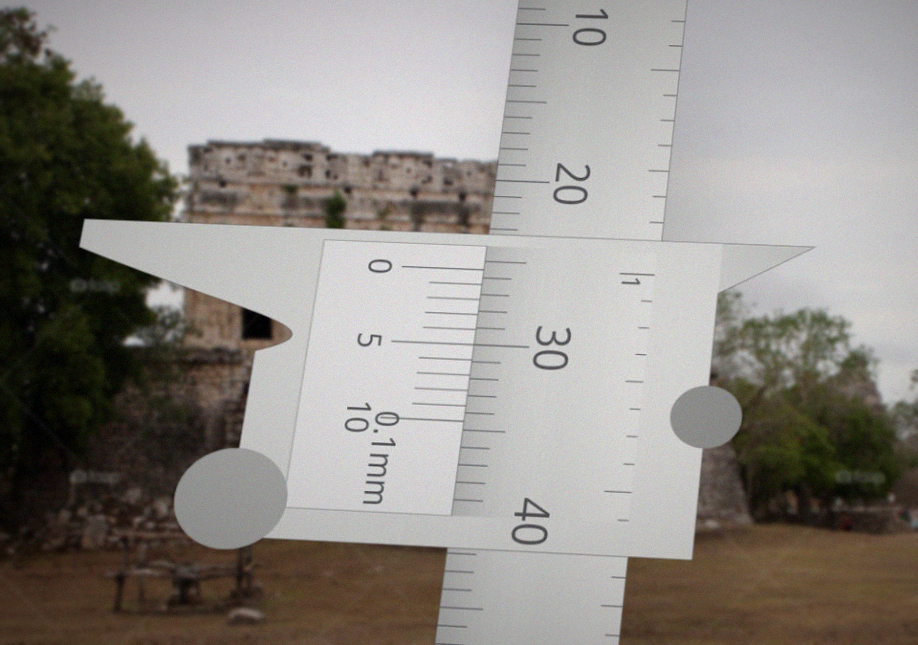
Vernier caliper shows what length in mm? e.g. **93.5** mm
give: **25.5** mm
